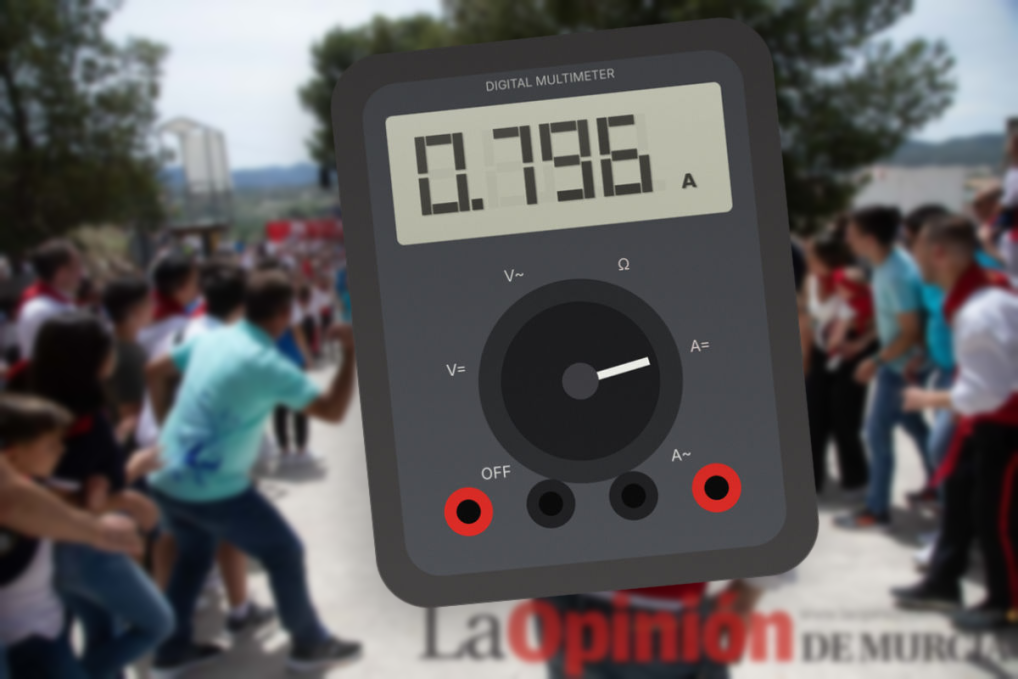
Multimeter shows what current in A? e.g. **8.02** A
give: **0.796** A
